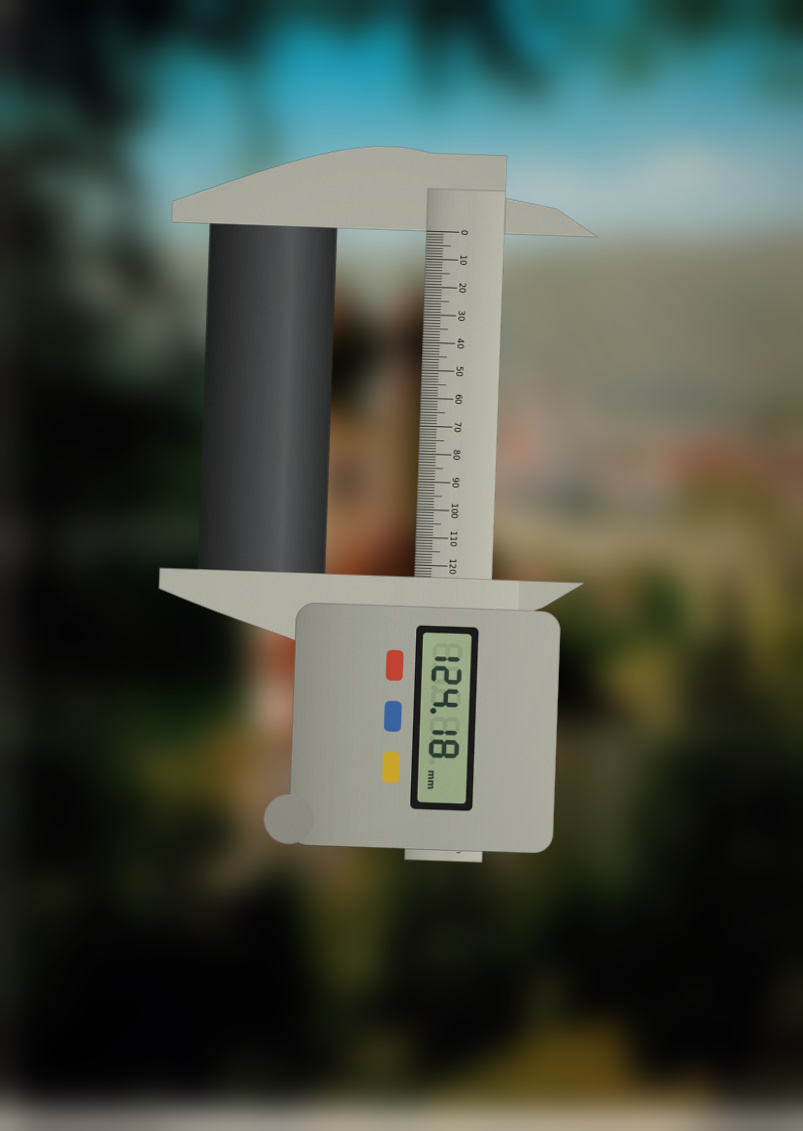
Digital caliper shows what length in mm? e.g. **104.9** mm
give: **124.18** mm
